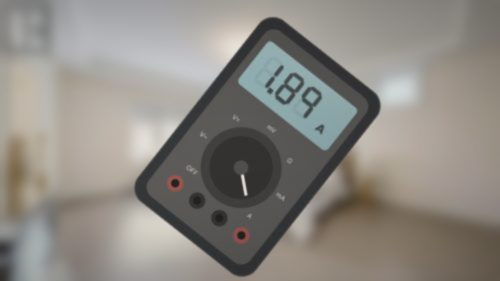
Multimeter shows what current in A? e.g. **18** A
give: **1.89** A
